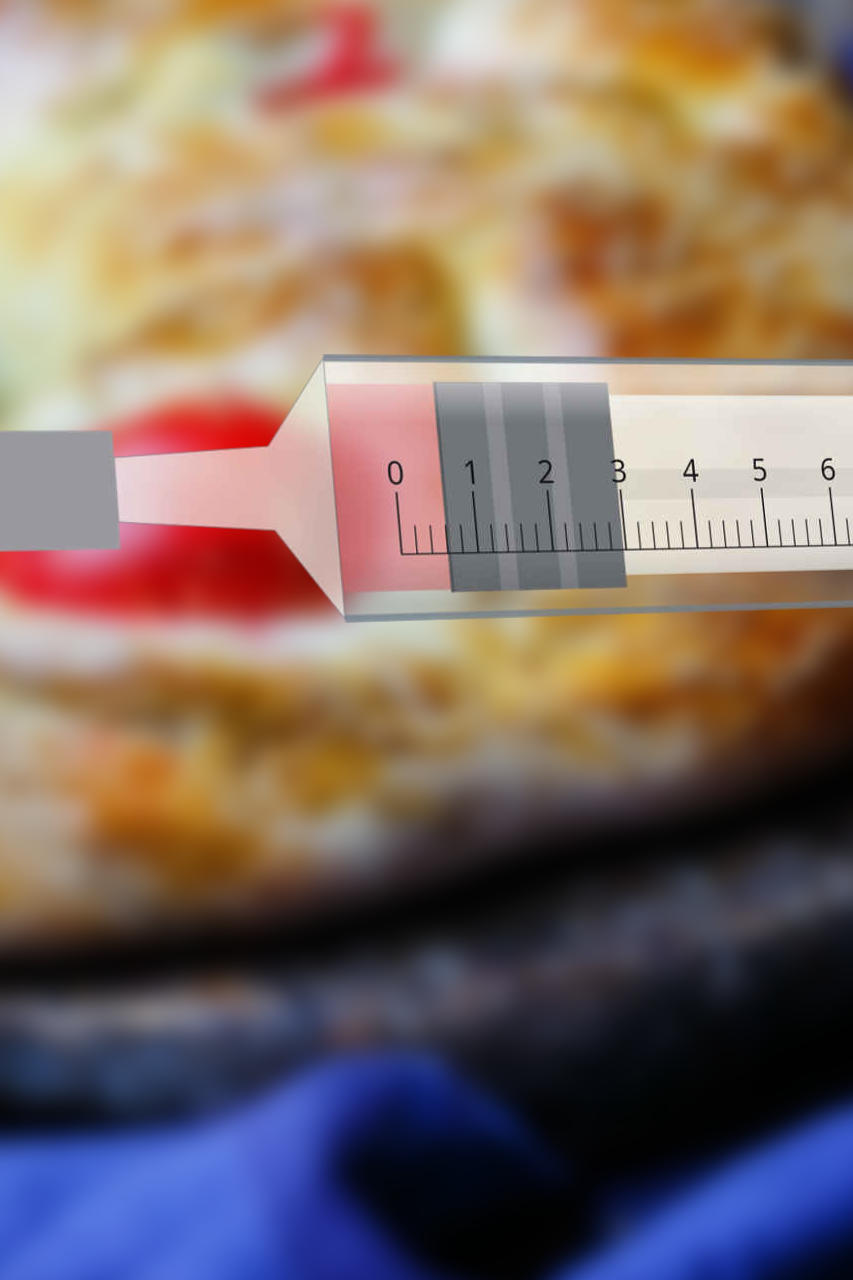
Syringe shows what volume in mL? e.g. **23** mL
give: **0.6** mL
